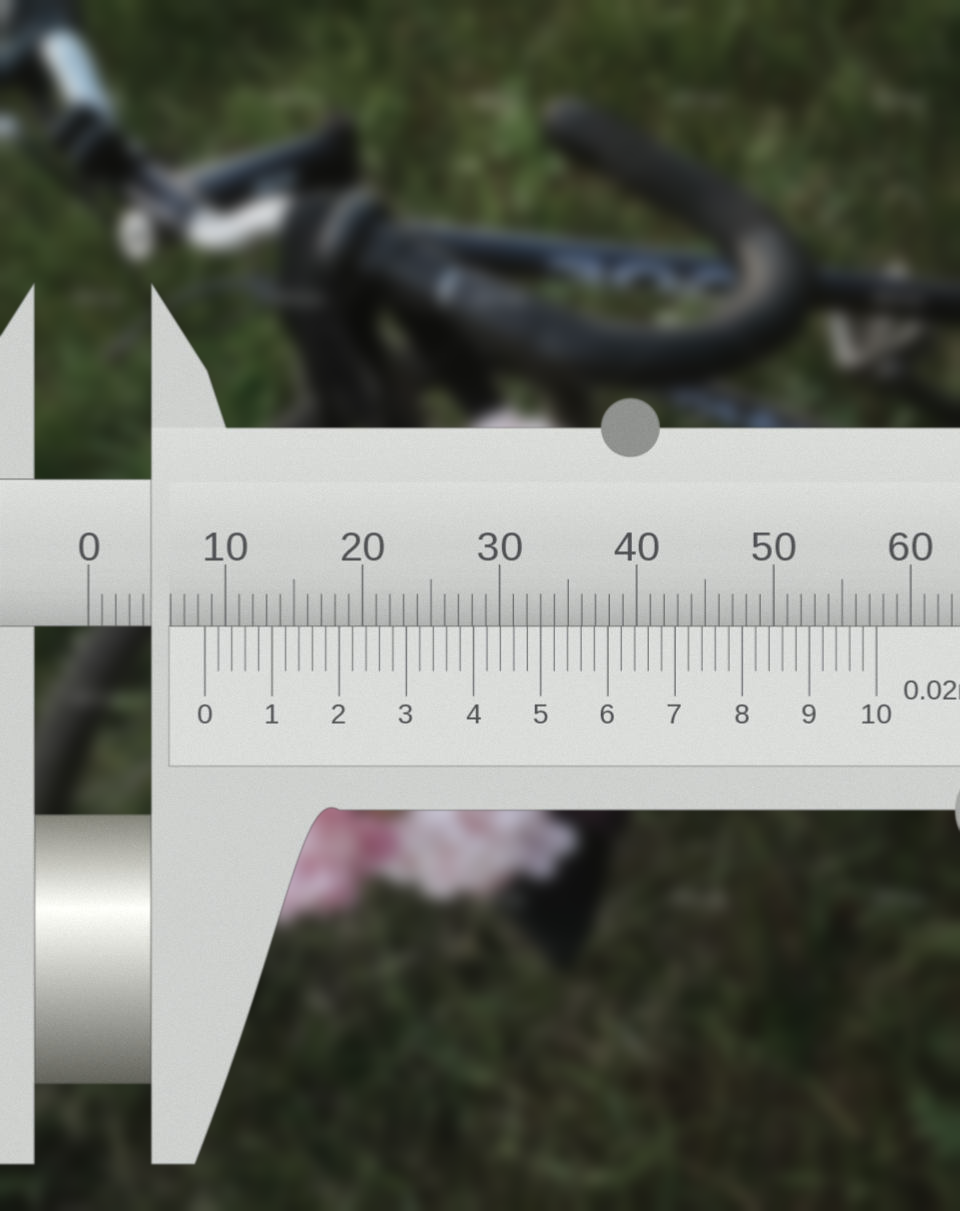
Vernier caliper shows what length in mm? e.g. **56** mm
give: **8.5** mm
